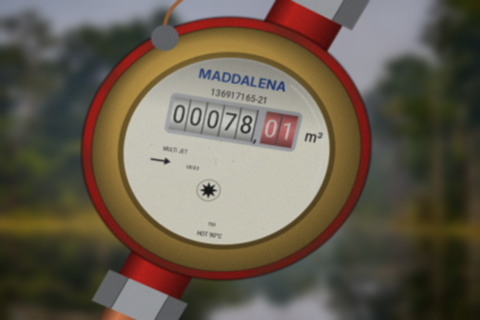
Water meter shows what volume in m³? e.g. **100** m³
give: **78.01** m³
